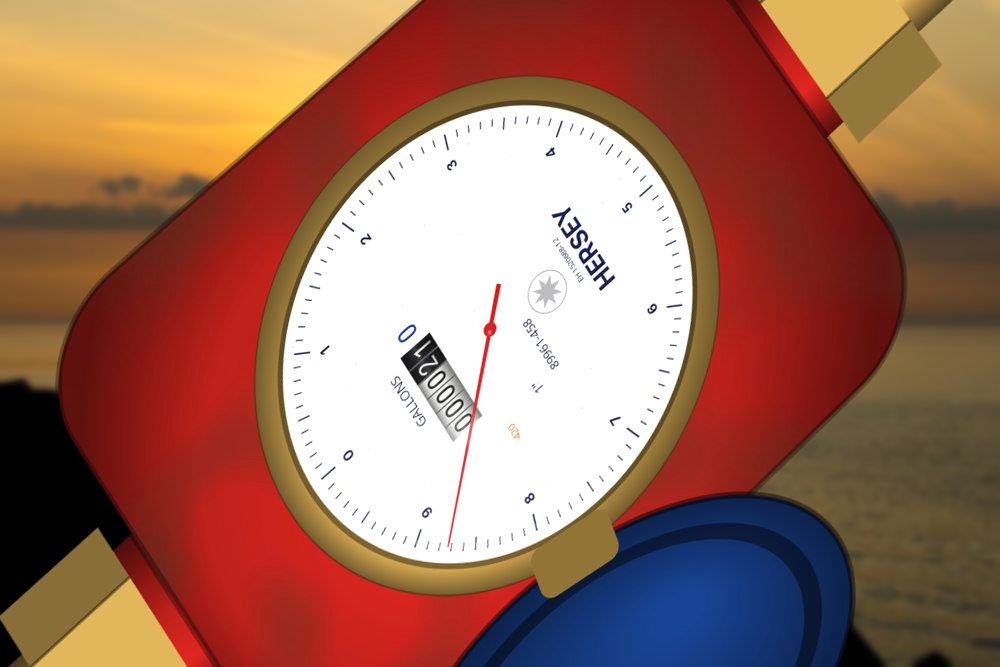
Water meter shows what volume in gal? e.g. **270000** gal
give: **208.7** gal
